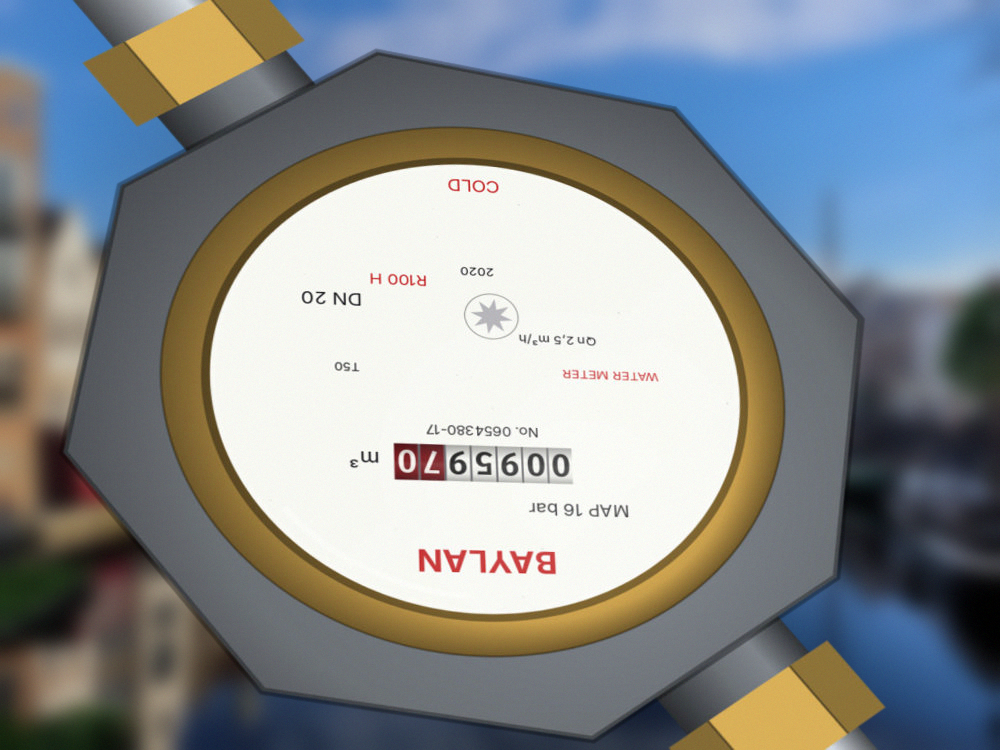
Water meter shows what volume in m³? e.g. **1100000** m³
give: **959.70** m³
